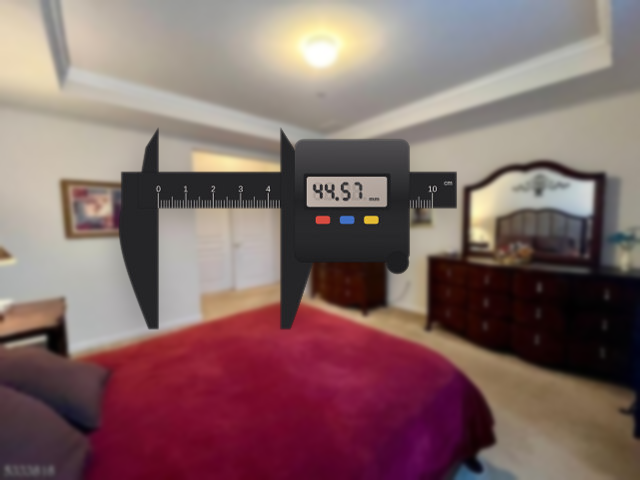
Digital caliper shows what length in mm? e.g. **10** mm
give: **44.57** mm
